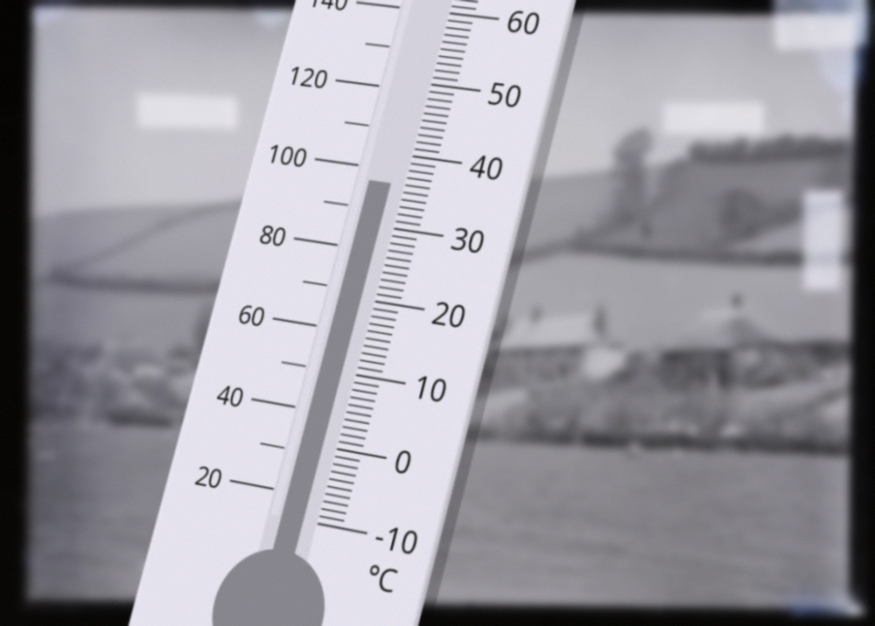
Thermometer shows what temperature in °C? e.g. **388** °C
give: **36** °C
